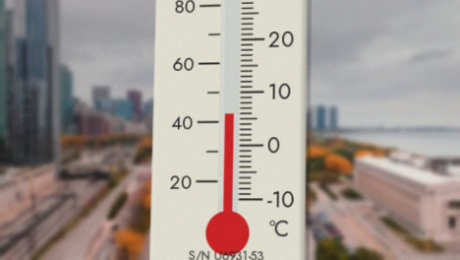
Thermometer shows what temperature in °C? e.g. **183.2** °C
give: **6** °C
